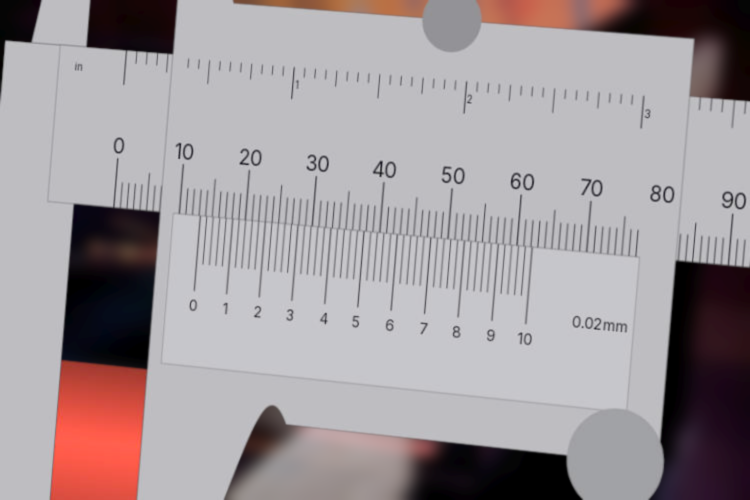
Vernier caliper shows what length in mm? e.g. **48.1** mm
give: **13.2** mm
